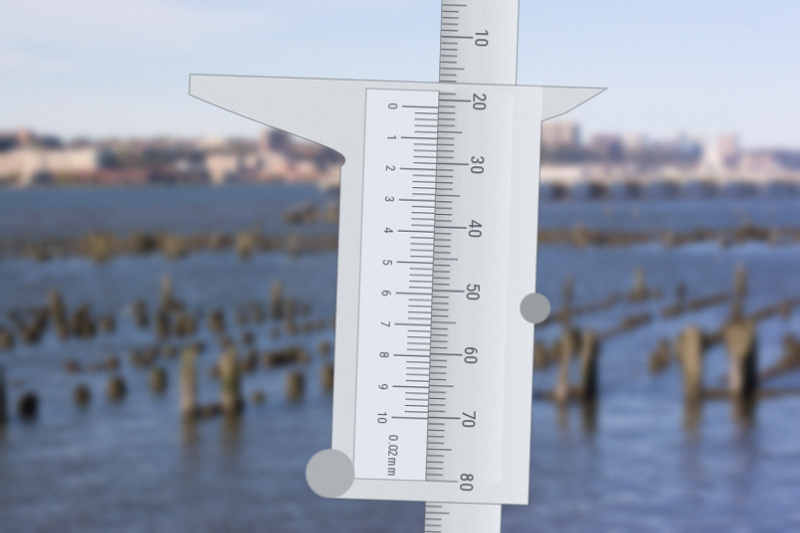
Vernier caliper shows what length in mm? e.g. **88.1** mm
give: **21.2** mm
